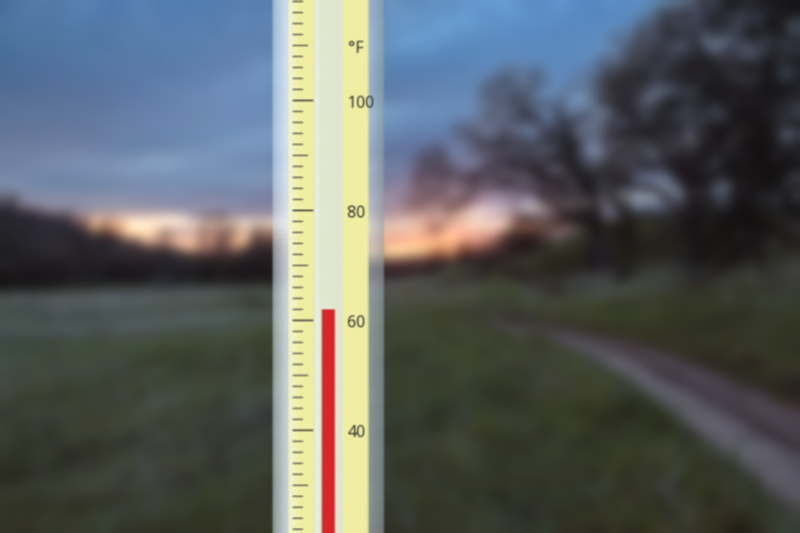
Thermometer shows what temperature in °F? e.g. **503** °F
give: **62** °F
